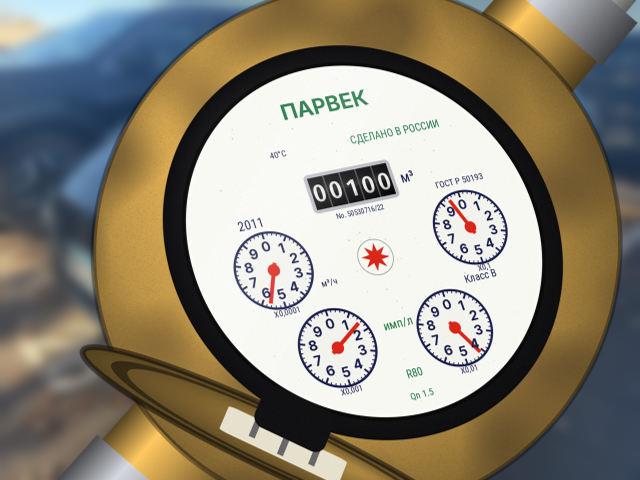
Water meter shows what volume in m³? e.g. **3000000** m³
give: **99.9415** m³
